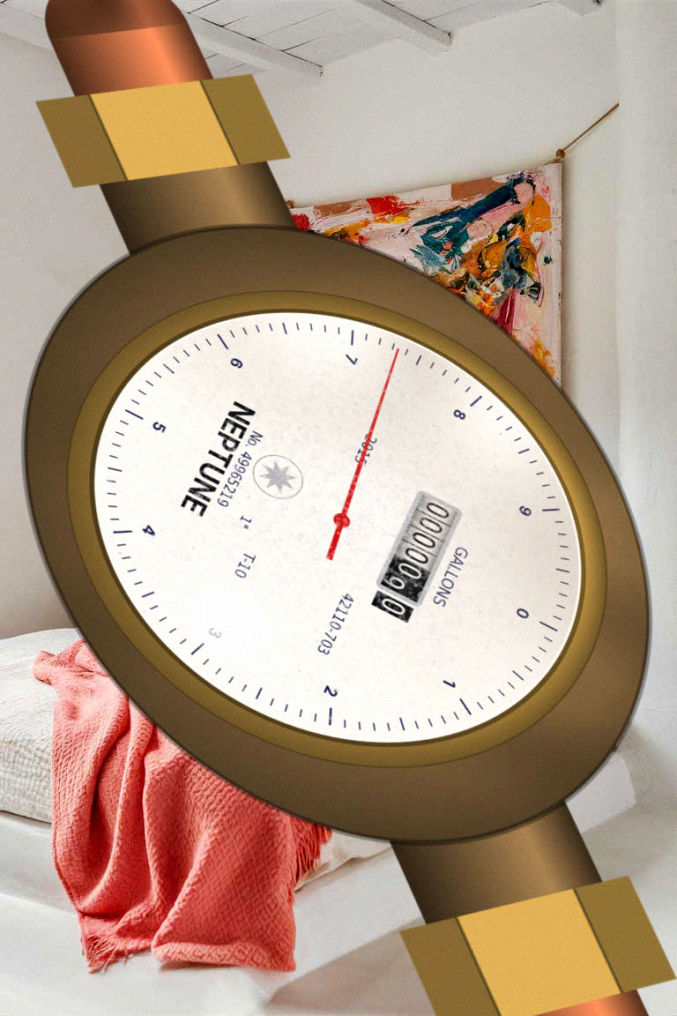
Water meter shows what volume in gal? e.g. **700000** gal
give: **87.3** gal
